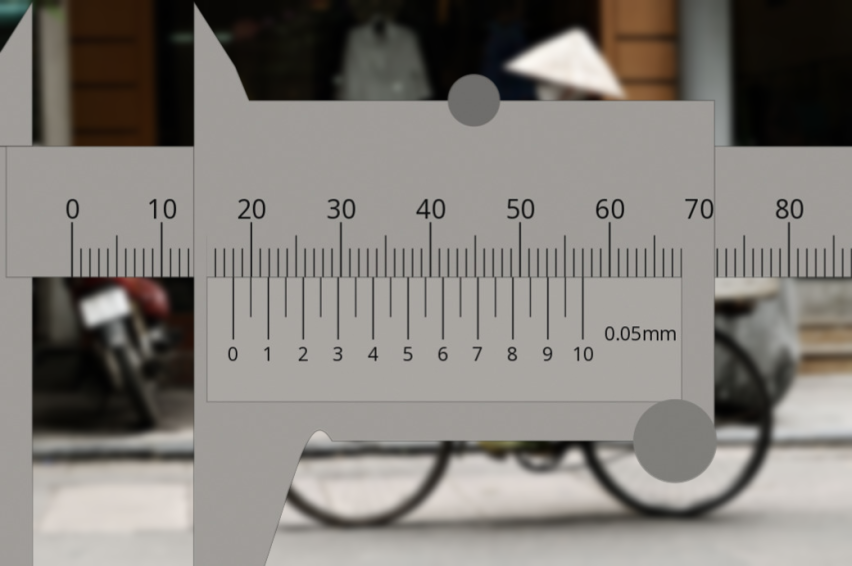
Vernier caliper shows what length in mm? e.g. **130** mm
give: **18.0** mm
